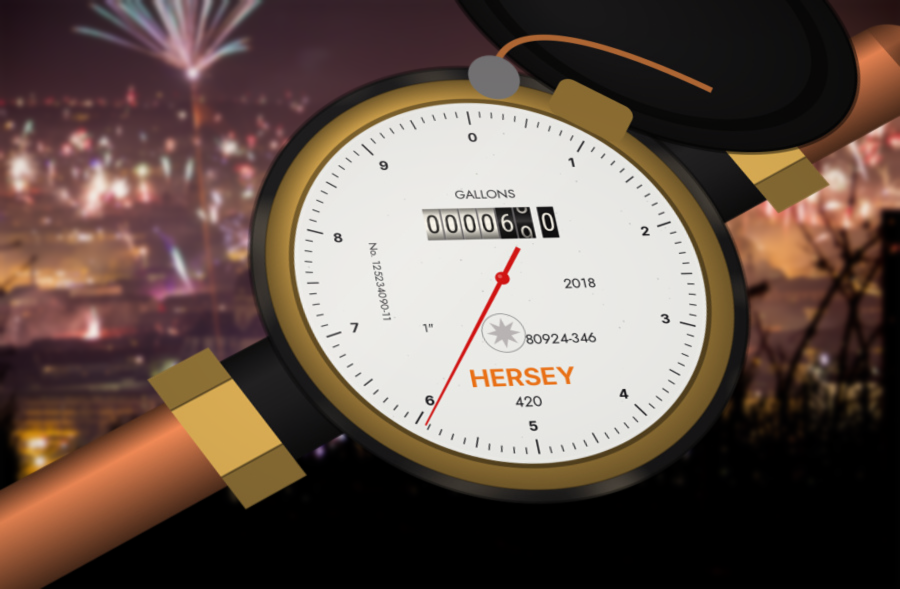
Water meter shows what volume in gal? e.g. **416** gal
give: **685.9** gal
